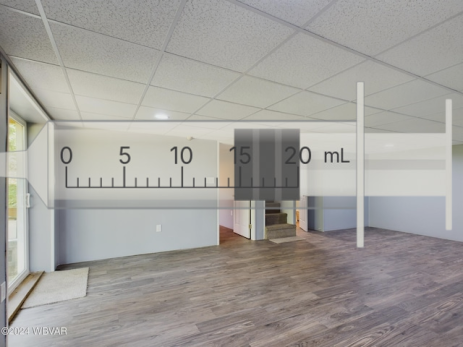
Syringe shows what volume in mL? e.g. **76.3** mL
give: **14.5** mL
